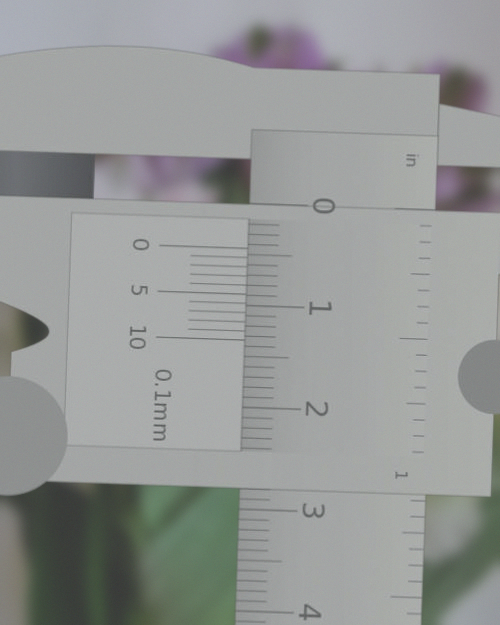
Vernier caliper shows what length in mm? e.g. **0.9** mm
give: **4.4** mm
